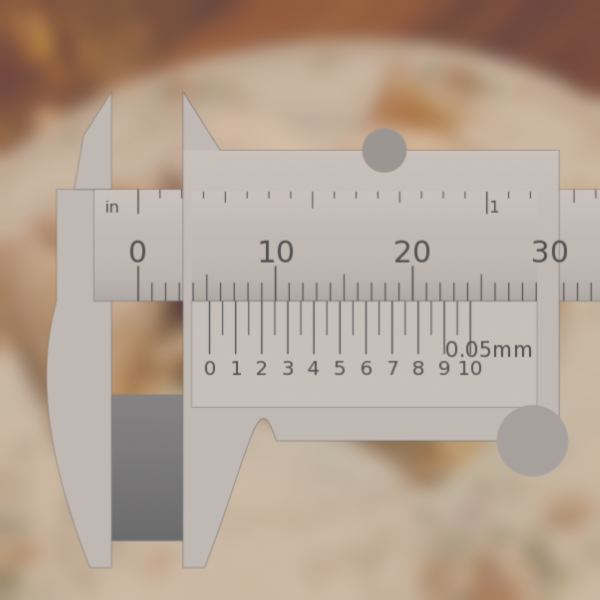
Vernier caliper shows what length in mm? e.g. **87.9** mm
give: **5.2** mm
